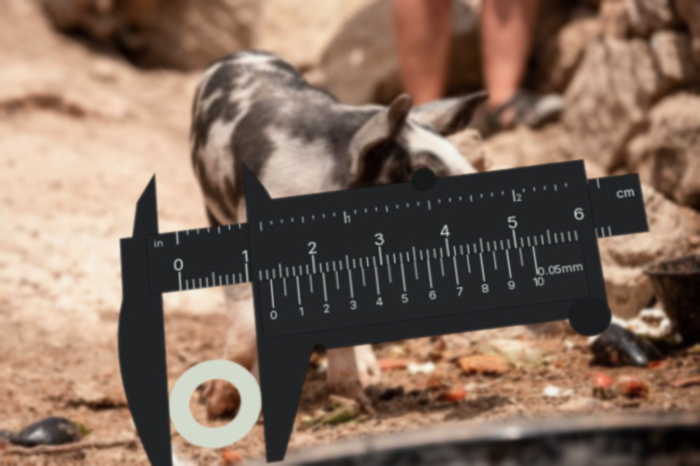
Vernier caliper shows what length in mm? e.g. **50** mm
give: **13.5** mm
